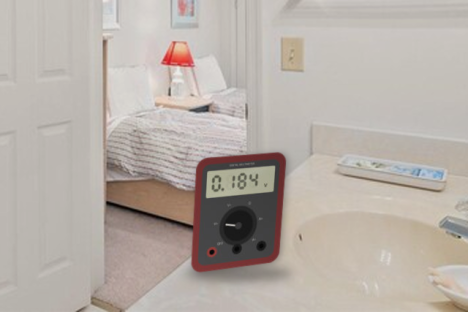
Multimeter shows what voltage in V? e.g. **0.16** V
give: **0.184** V
